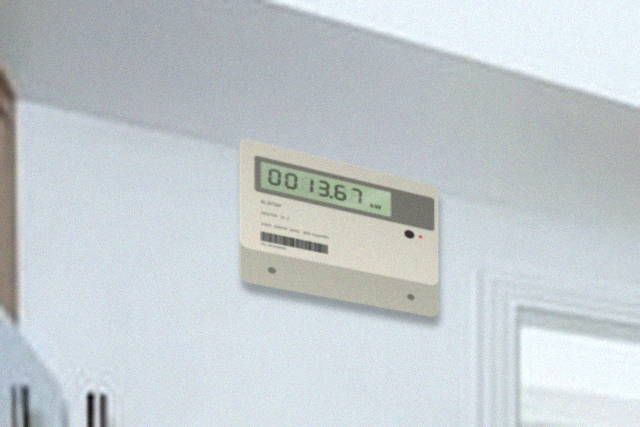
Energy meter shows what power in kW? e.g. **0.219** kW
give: **13.67** kW
